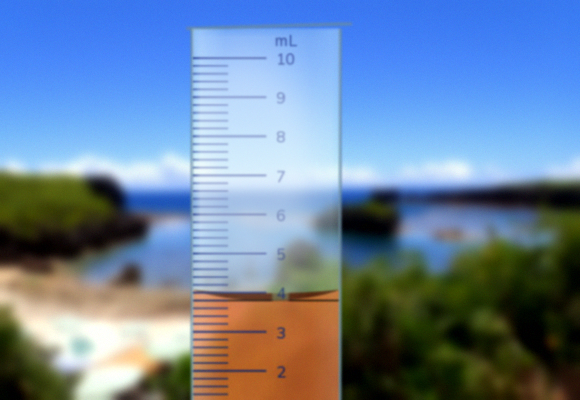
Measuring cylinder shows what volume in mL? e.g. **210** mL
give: **3.8** mL
